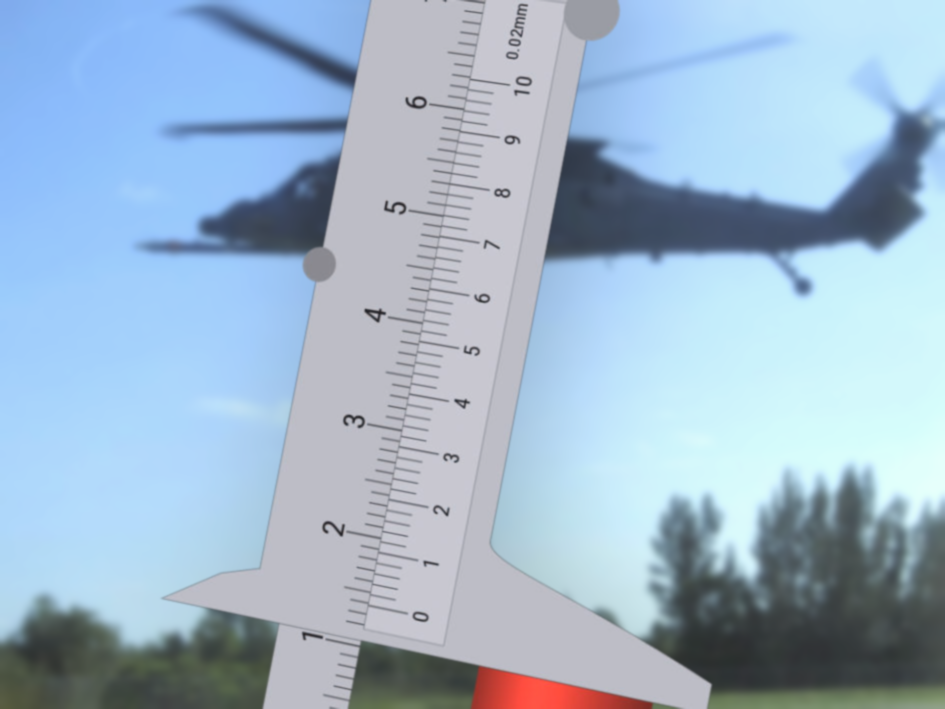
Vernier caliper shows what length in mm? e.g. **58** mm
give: **13.8** mm
